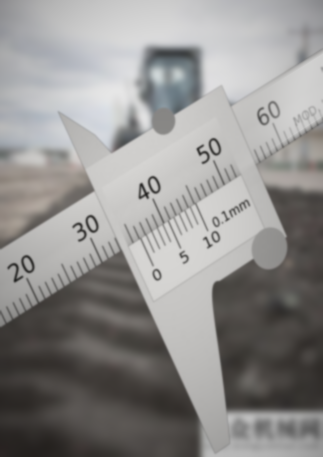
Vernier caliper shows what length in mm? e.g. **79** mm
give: **36.2** mm
